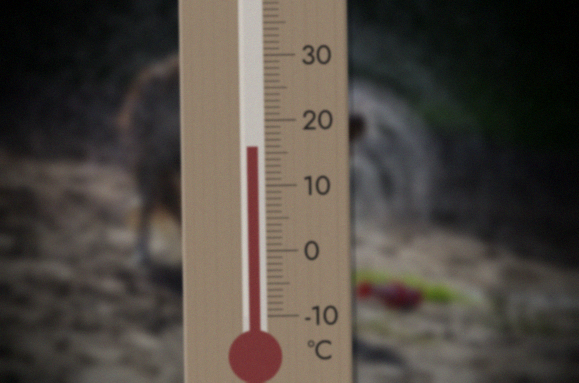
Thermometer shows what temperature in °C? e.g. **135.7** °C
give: **16** °C
